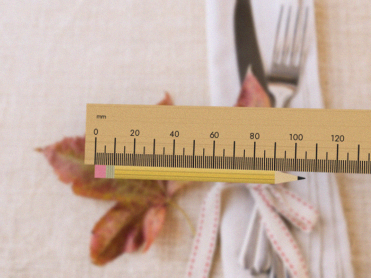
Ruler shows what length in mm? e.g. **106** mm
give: **105** mm
